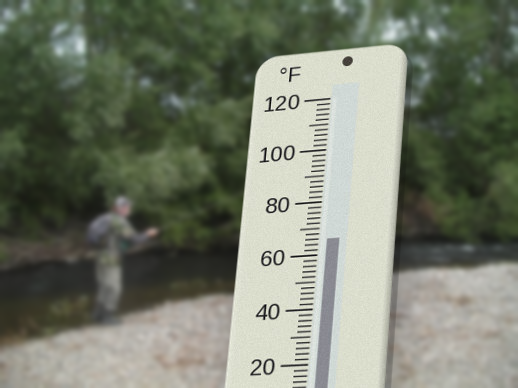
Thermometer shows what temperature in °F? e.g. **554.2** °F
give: **66** °F
